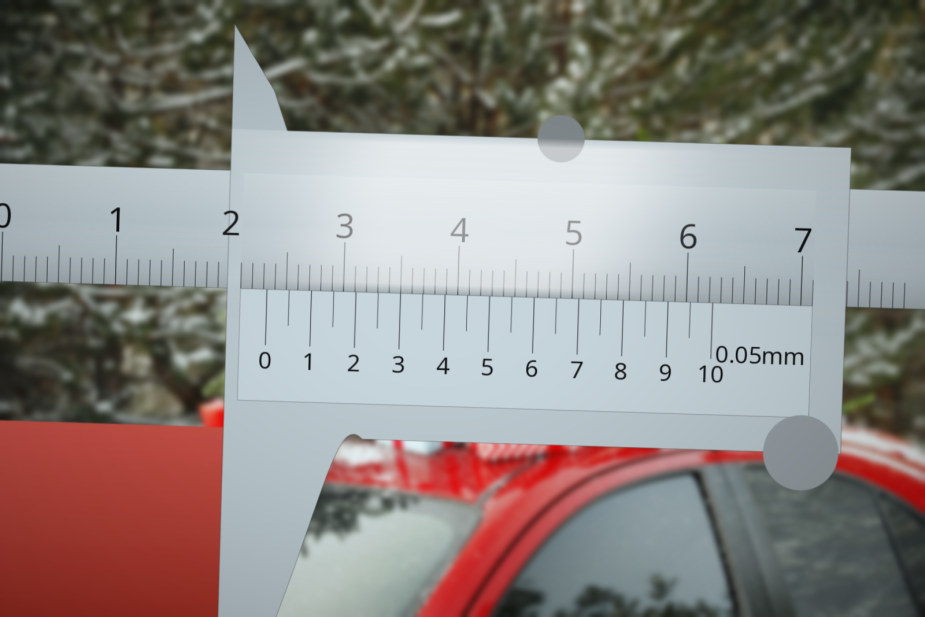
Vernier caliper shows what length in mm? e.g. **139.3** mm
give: **23.3** mm
